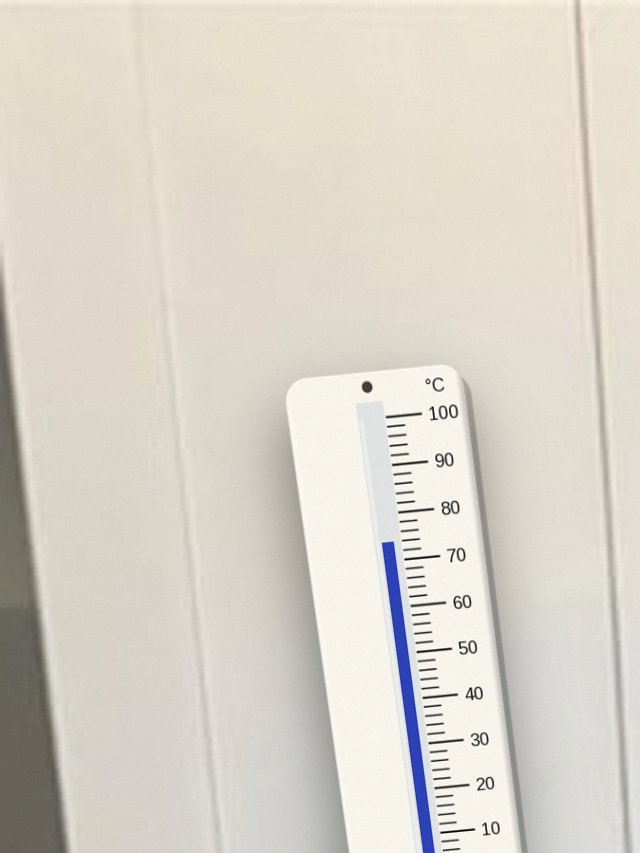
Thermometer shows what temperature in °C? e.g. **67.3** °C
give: **74** °C
